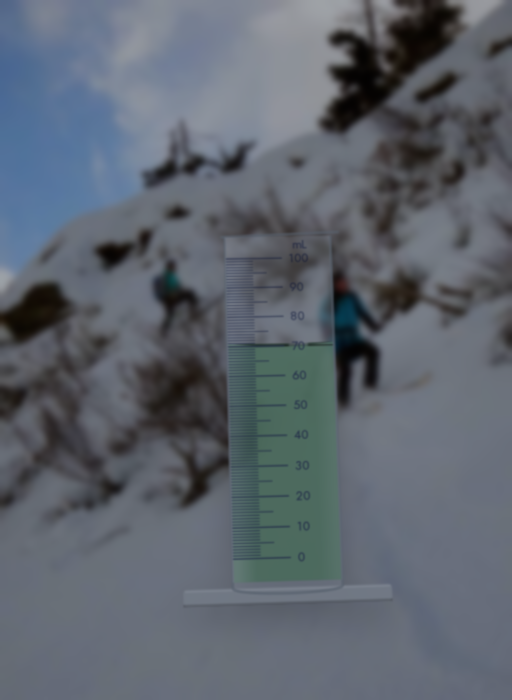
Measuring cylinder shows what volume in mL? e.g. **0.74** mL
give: **70** mL
